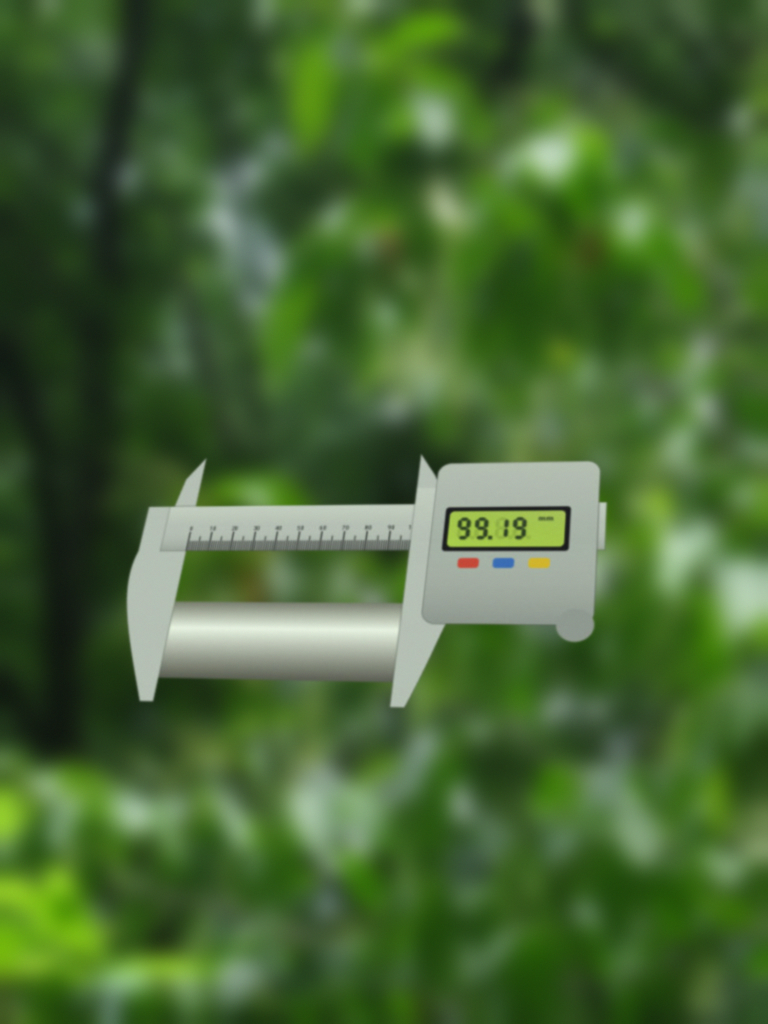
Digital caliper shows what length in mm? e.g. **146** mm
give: **99.19** mm
